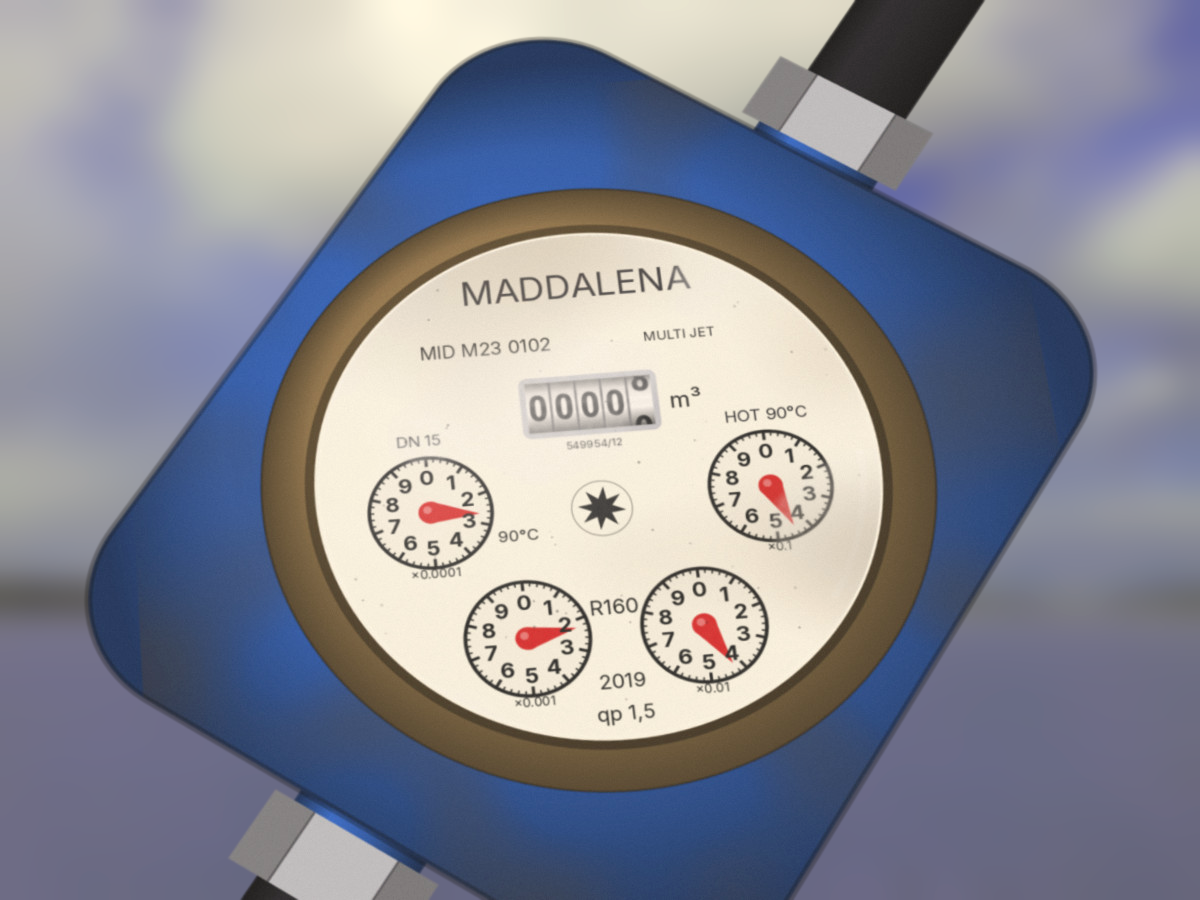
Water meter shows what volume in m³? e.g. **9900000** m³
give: **8.4422** m³
